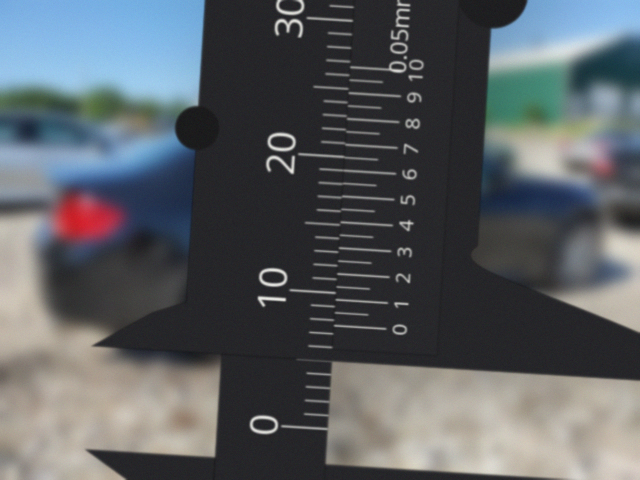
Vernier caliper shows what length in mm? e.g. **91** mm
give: **7.6** mm
